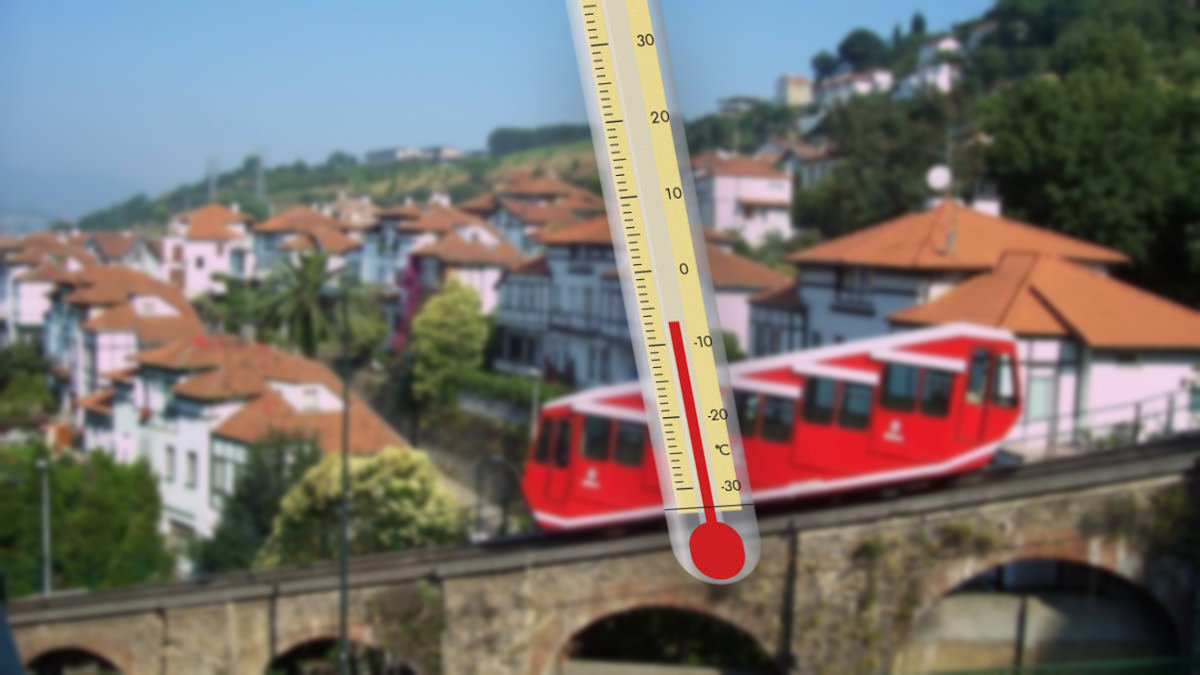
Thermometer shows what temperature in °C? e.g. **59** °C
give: **-7** °C
